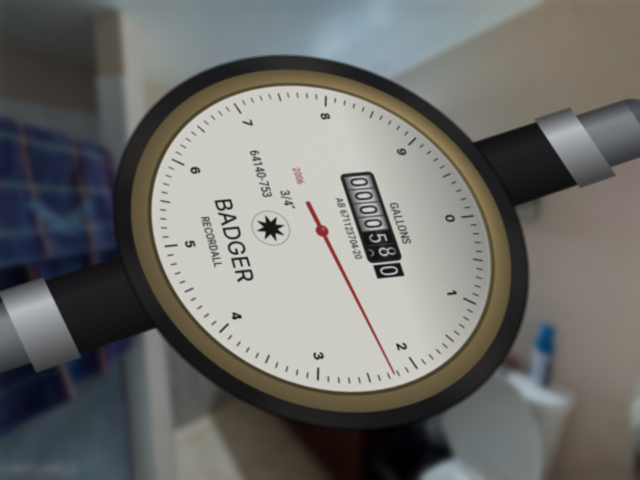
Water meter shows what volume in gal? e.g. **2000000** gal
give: **582.2** gal
